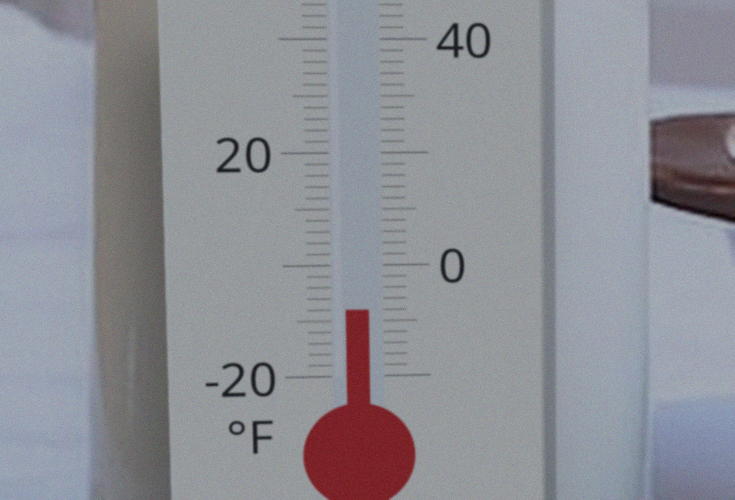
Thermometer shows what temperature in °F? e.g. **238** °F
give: **-8** °F
